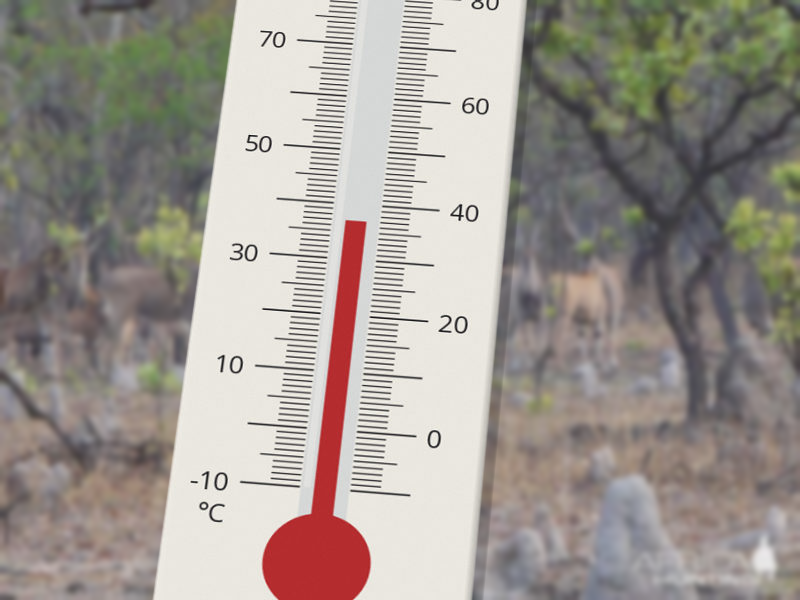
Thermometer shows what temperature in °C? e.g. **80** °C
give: **37** °C
